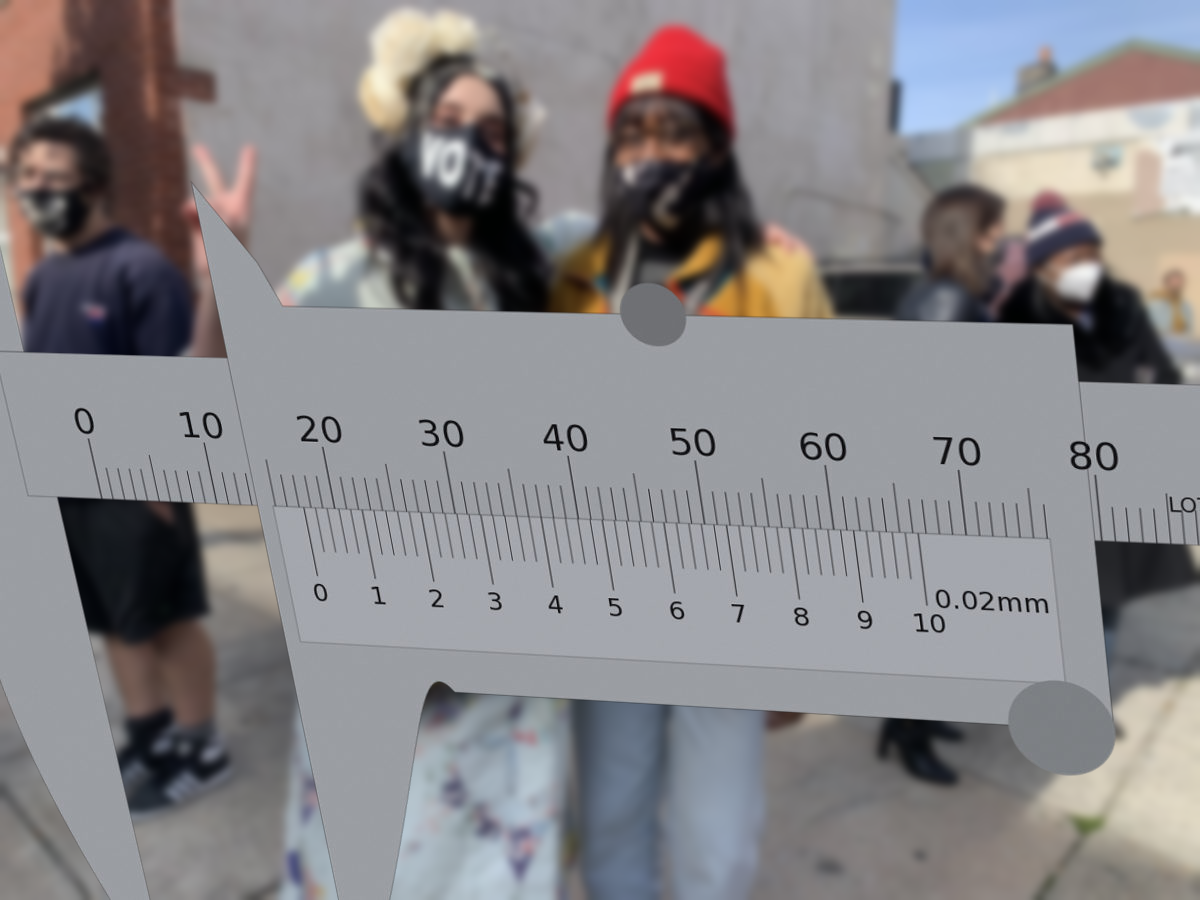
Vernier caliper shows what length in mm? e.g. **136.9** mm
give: **17.4** mm
